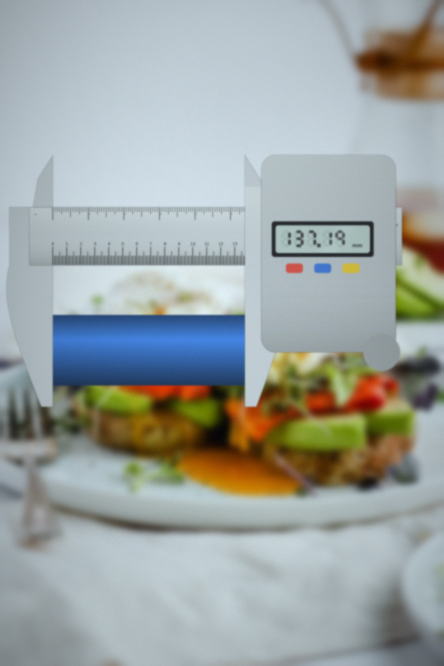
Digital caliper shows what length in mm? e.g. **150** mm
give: **137.19** mm
